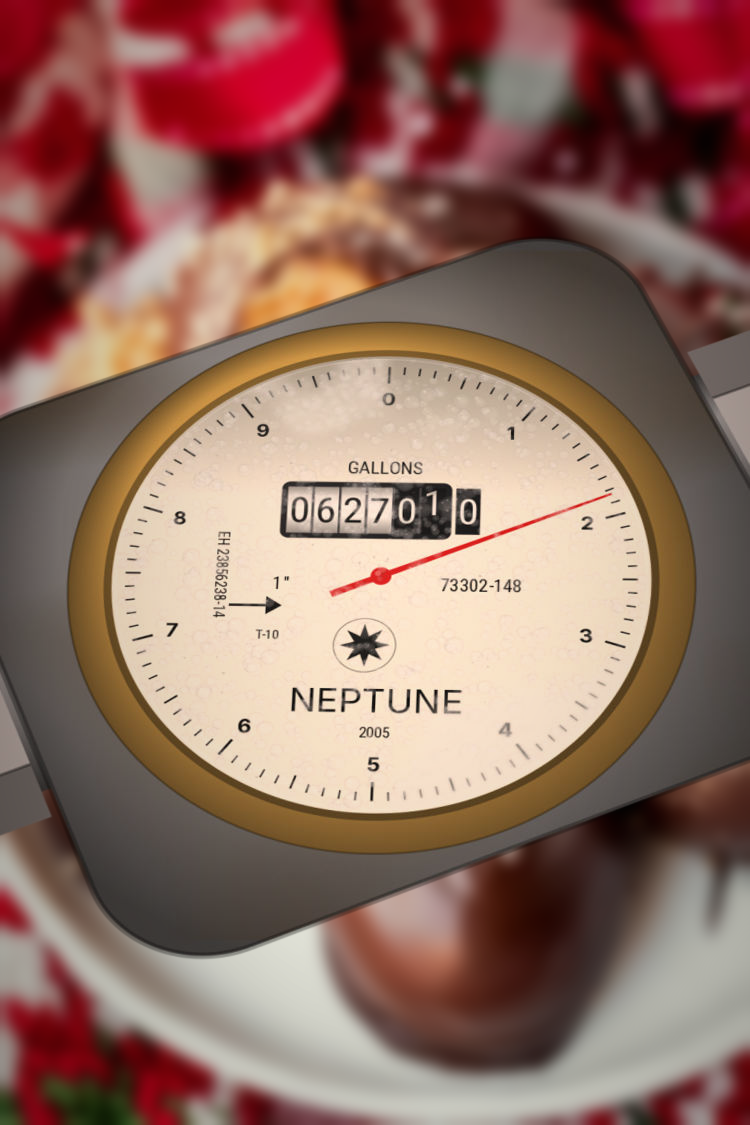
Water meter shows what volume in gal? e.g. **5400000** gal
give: **627011.8** gal
